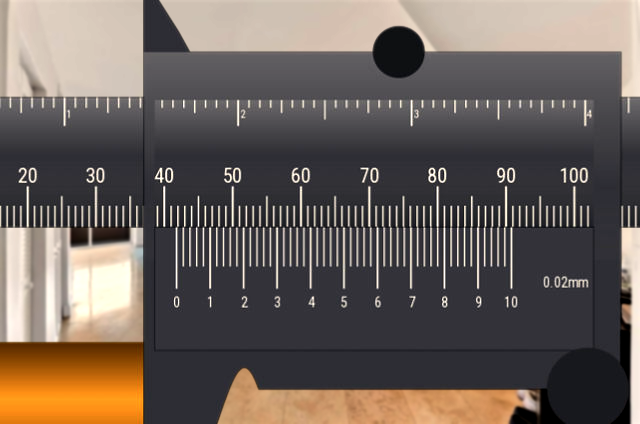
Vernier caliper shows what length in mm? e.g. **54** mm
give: **41.8** mm
